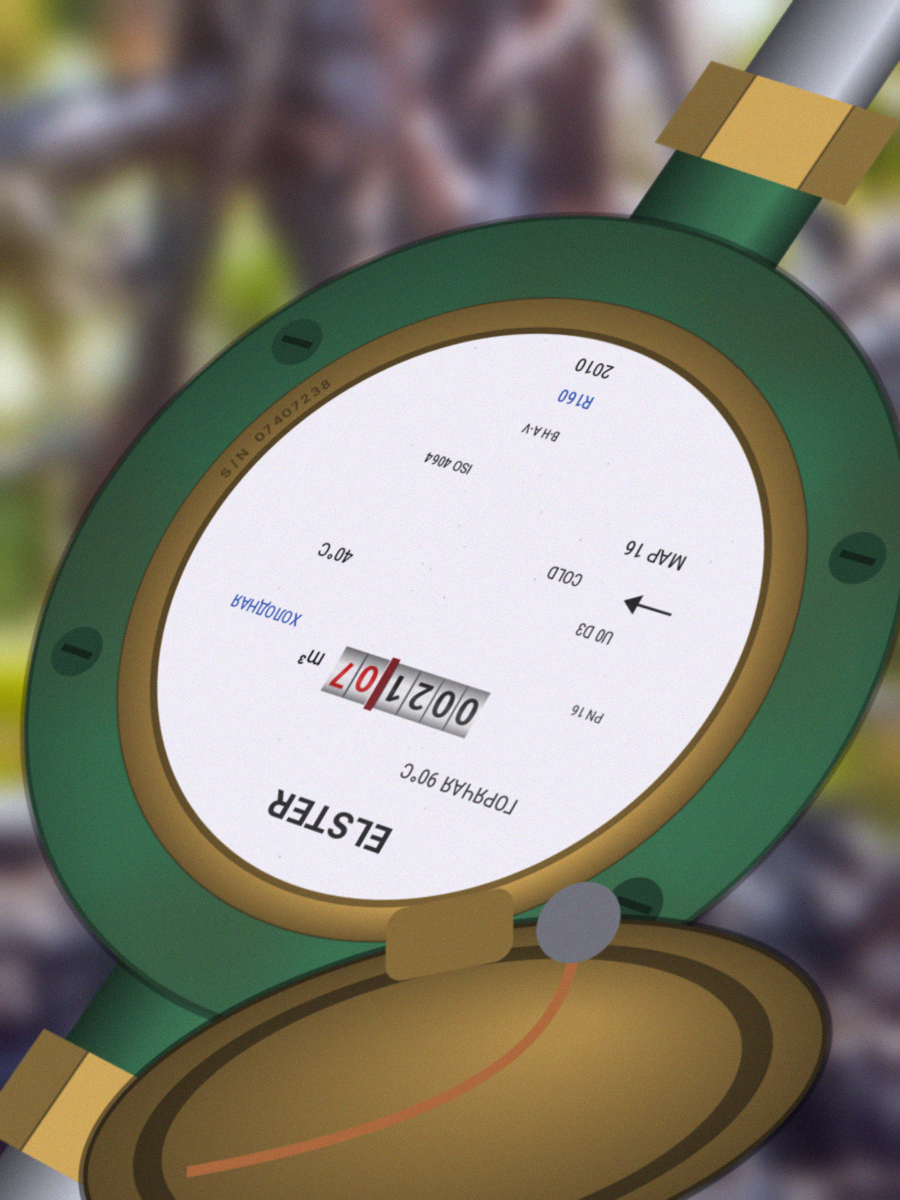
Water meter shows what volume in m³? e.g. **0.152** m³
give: **21.07** m³
